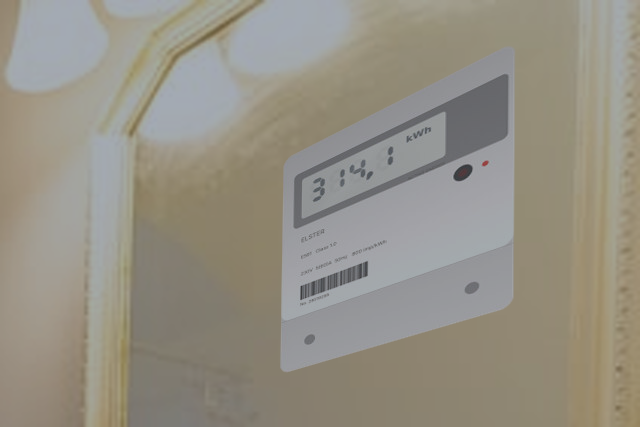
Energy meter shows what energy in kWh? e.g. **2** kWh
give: **314.1** kWh
